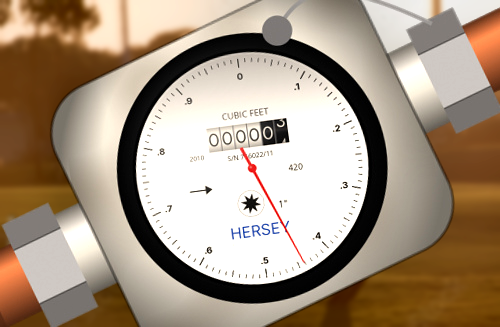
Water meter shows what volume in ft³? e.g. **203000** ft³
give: **3.44** ft³
